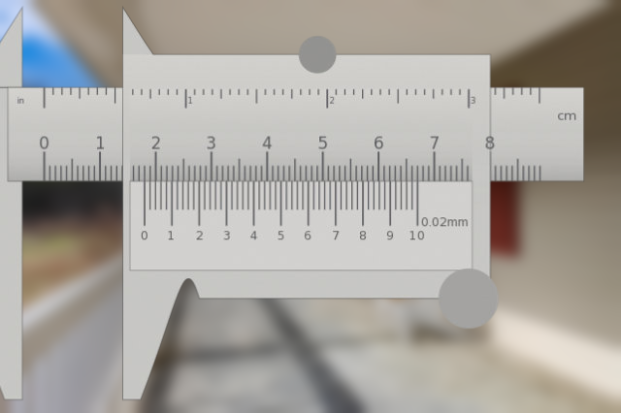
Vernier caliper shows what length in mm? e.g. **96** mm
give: **18.0** mm
